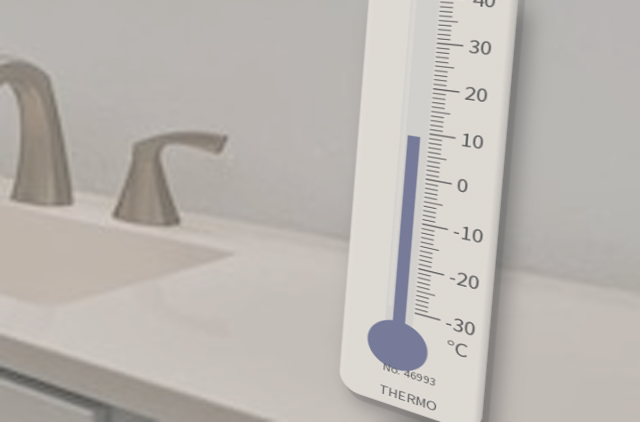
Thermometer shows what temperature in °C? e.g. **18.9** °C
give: **9** °C
